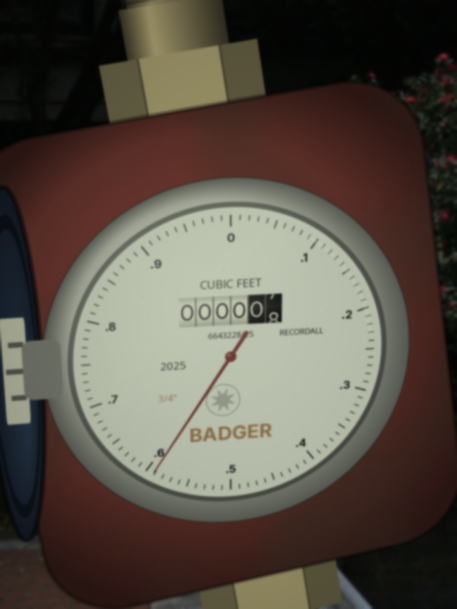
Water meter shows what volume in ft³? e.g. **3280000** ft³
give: **7.59** ft³
